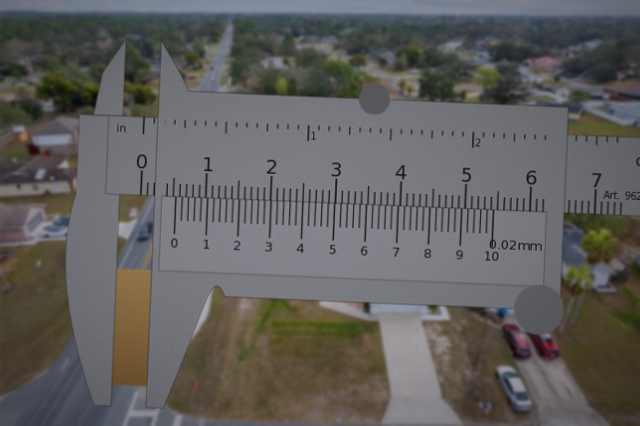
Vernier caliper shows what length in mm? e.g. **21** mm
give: **5.4** mm
